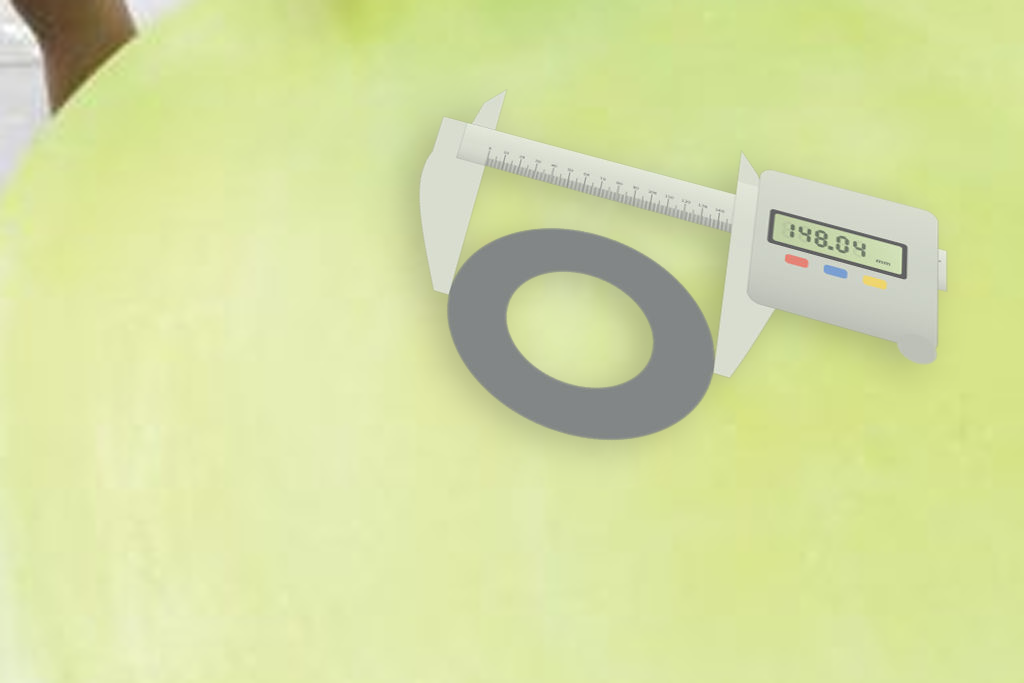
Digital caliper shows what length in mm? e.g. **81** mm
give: **148.04** mm
